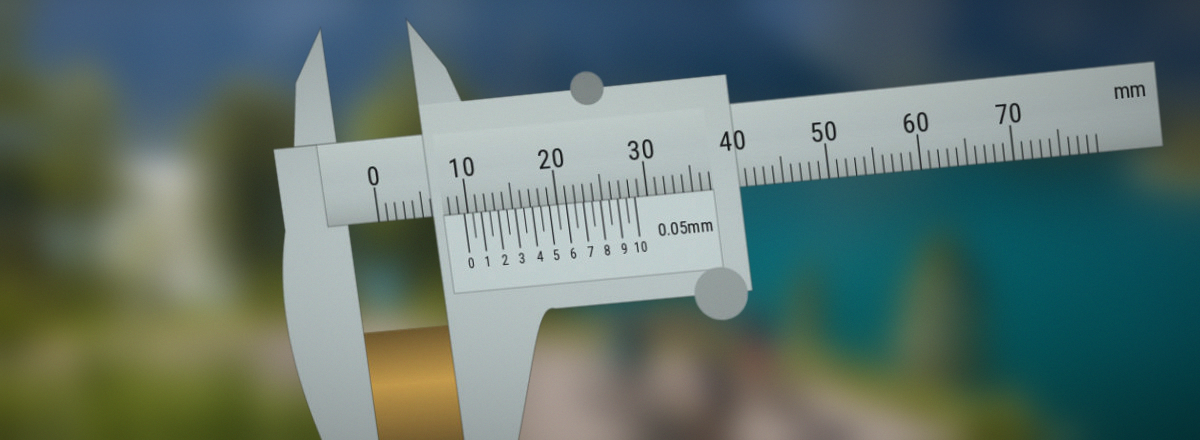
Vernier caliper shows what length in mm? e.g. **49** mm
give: **9.6** mm
